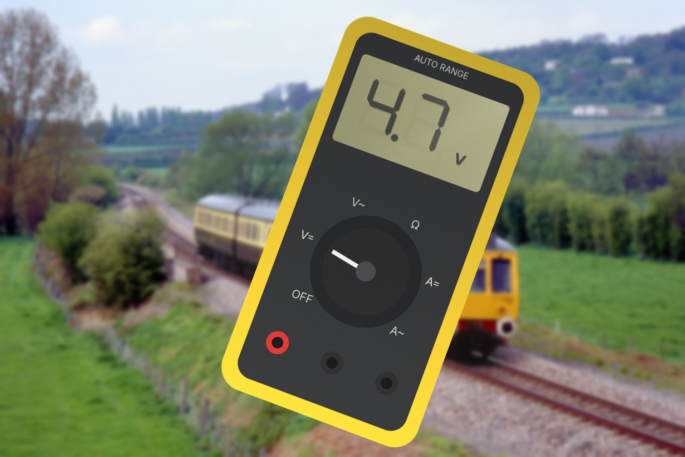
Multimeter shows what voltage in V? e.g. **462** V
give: **4.7** V
